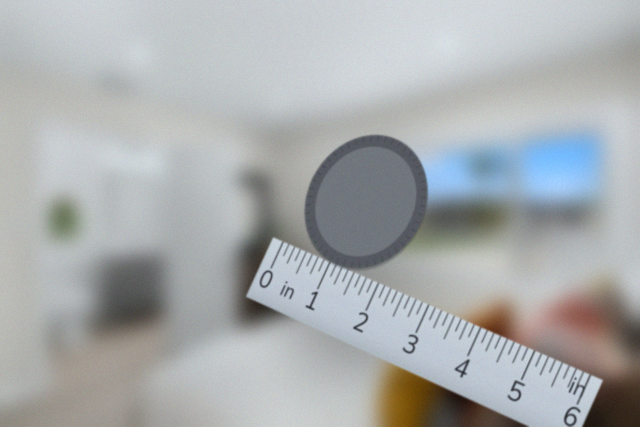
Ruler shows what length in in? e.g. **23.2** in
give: **2.25** in
